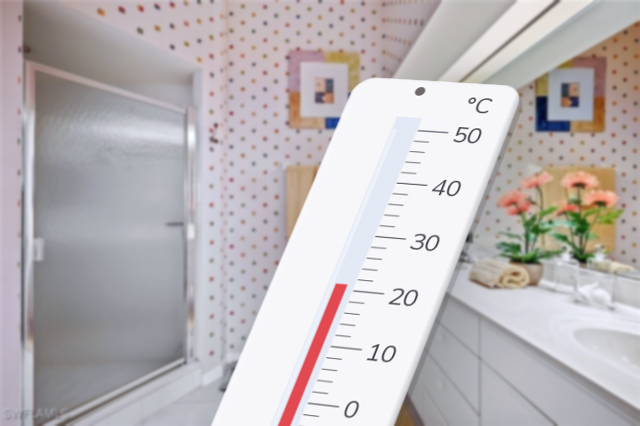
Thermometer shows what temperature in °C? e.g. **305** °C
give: **21** °C
